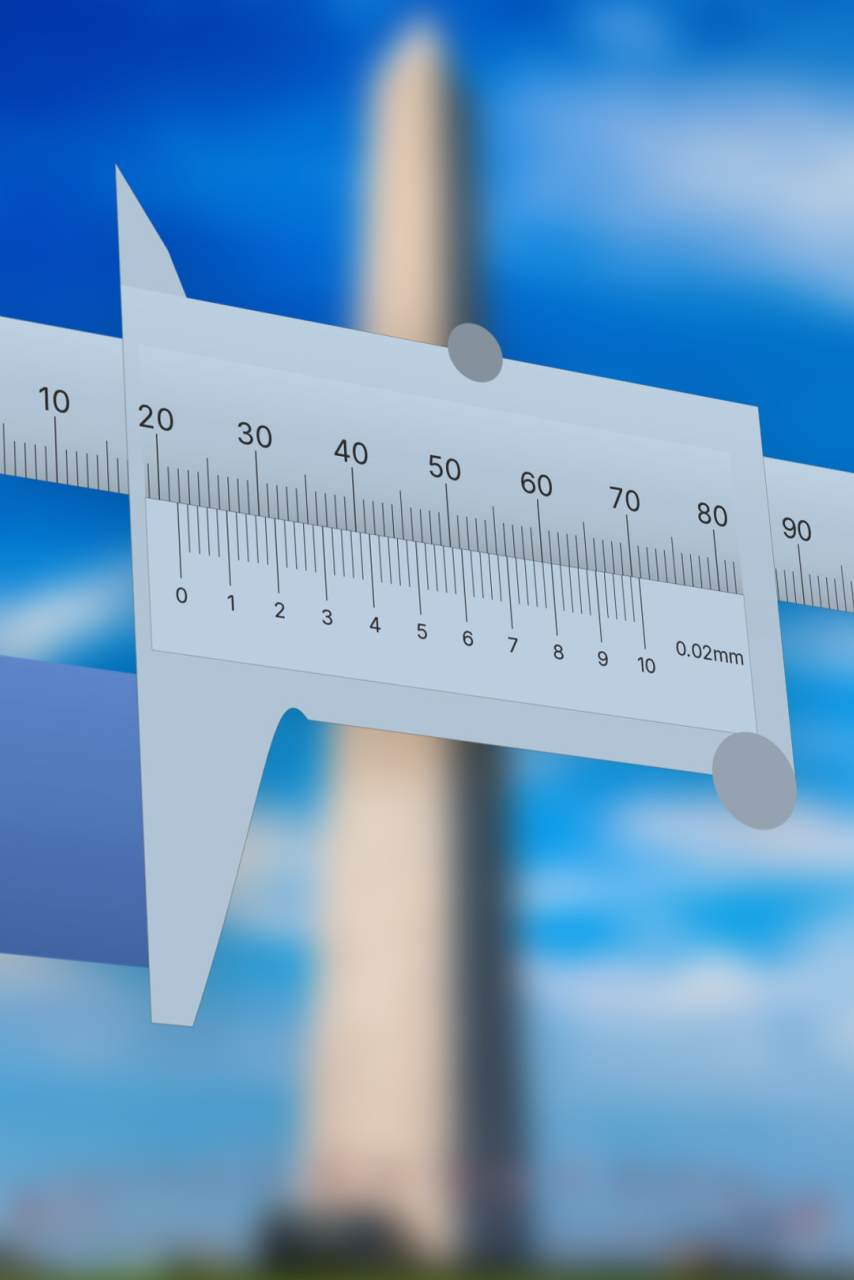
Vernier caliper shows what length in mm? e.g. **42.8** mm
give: **21.8** mm
